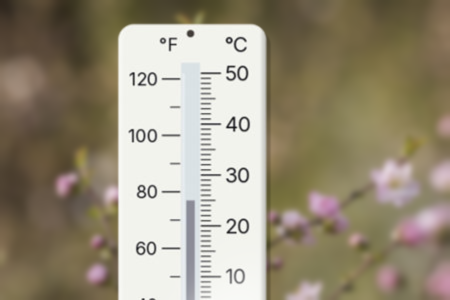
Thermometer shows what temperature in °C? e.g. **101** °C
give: **25** °C
